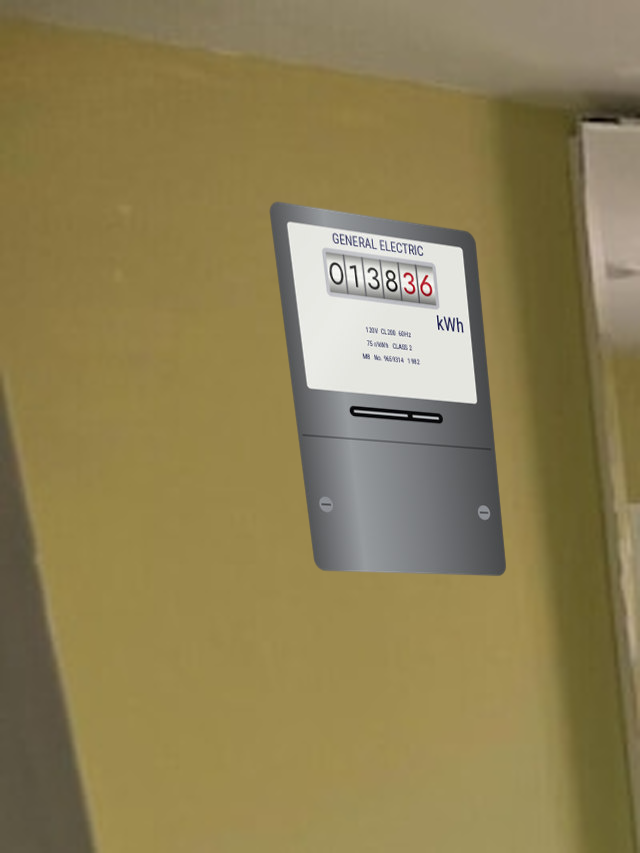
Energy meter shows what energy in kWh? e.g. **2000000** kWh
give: **138.36** kWh
